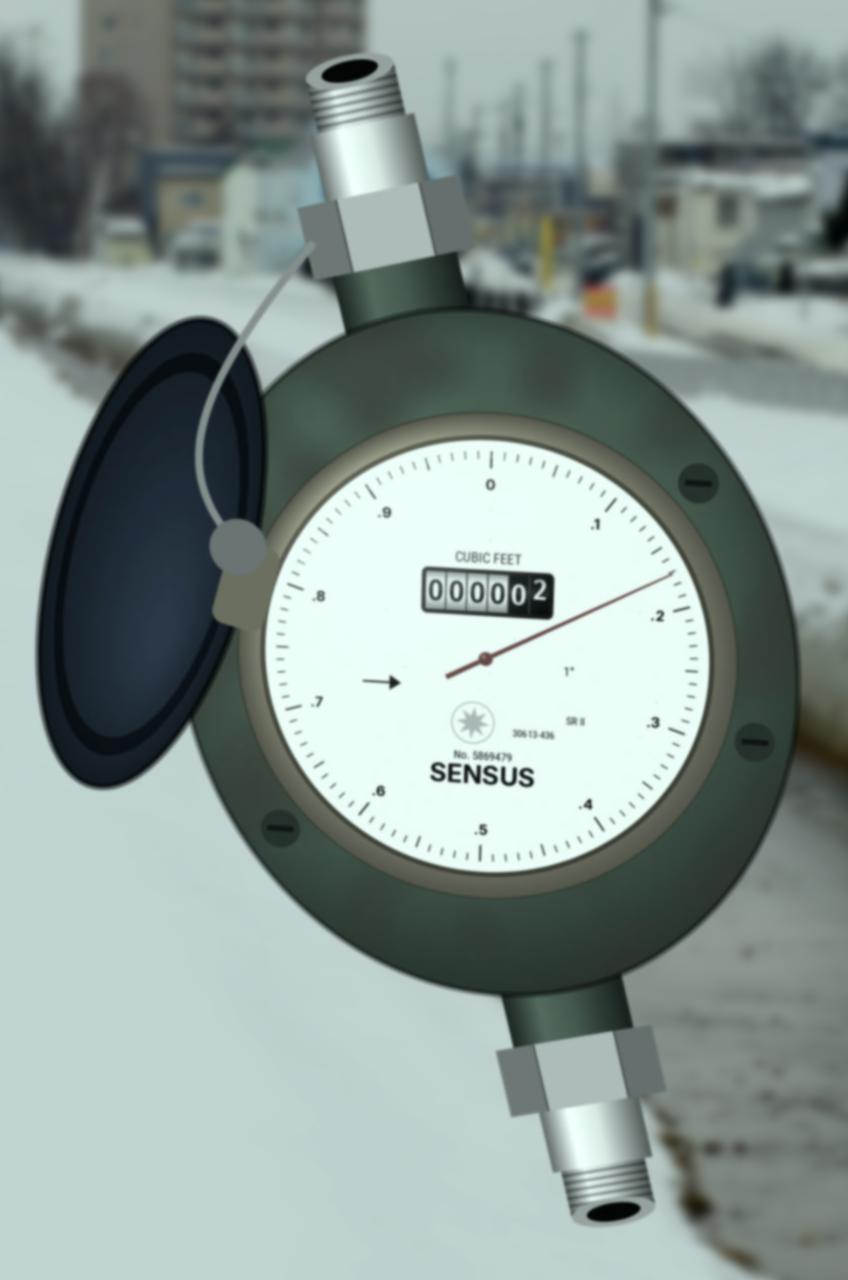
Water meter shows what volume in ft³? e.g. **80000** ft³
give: **2.17** ft³
